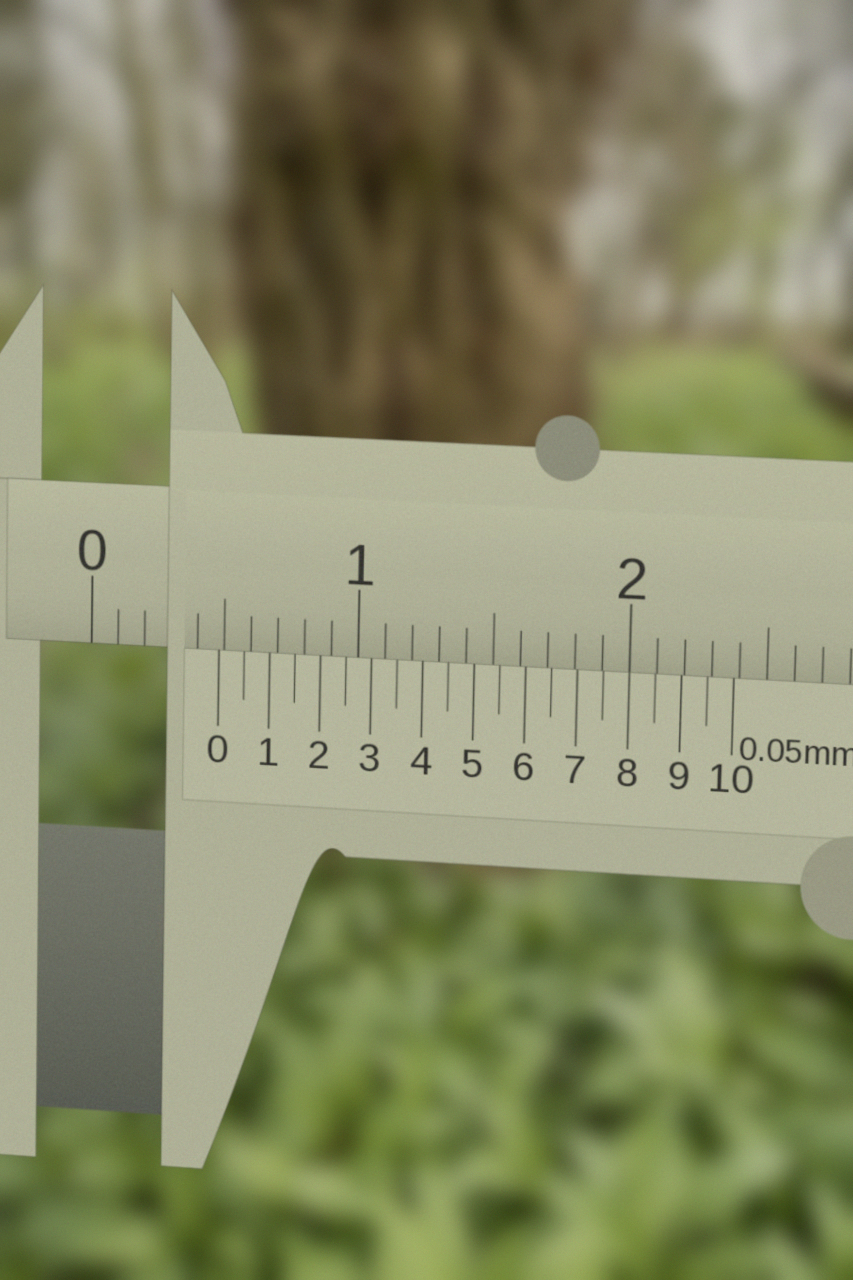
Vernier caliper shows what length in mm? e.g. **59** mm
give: **4.80** mm
